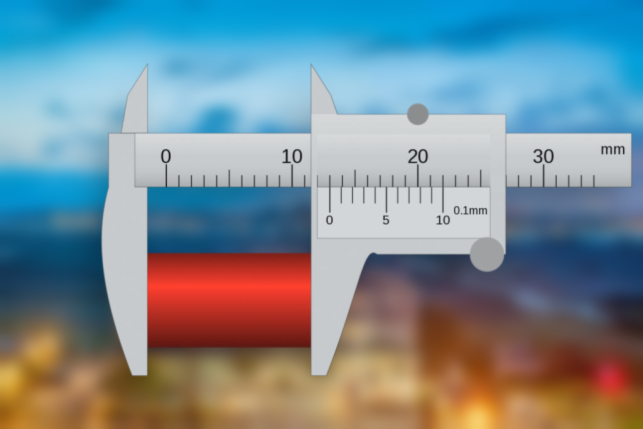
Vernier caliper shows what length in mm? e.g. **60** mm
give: **13.0** mm
